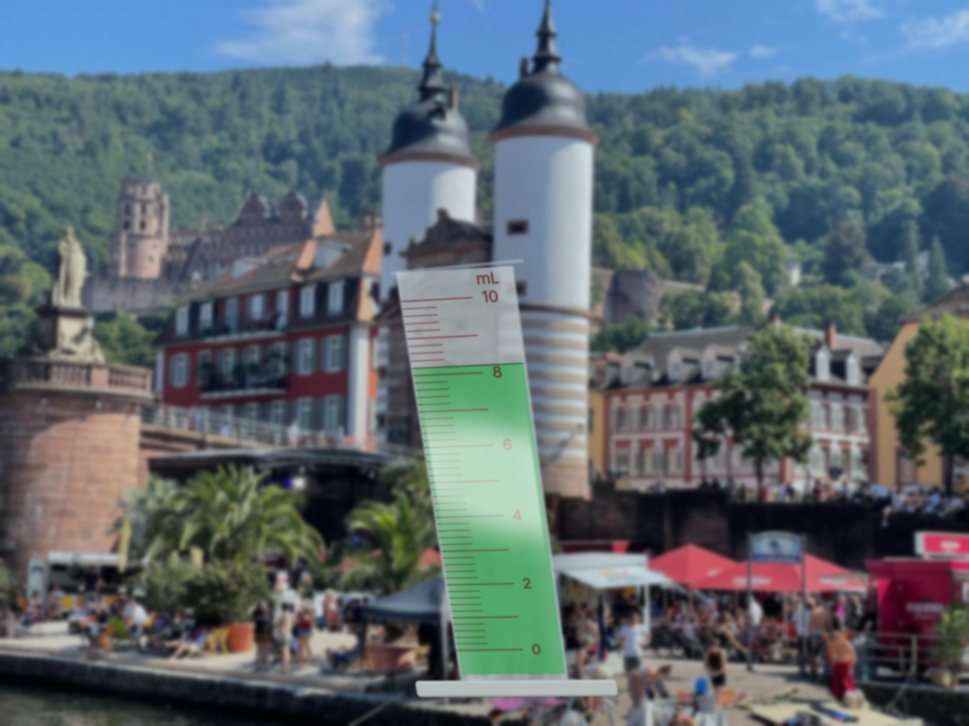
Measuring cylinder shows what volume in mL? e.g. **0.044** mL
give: **8.2** mL
